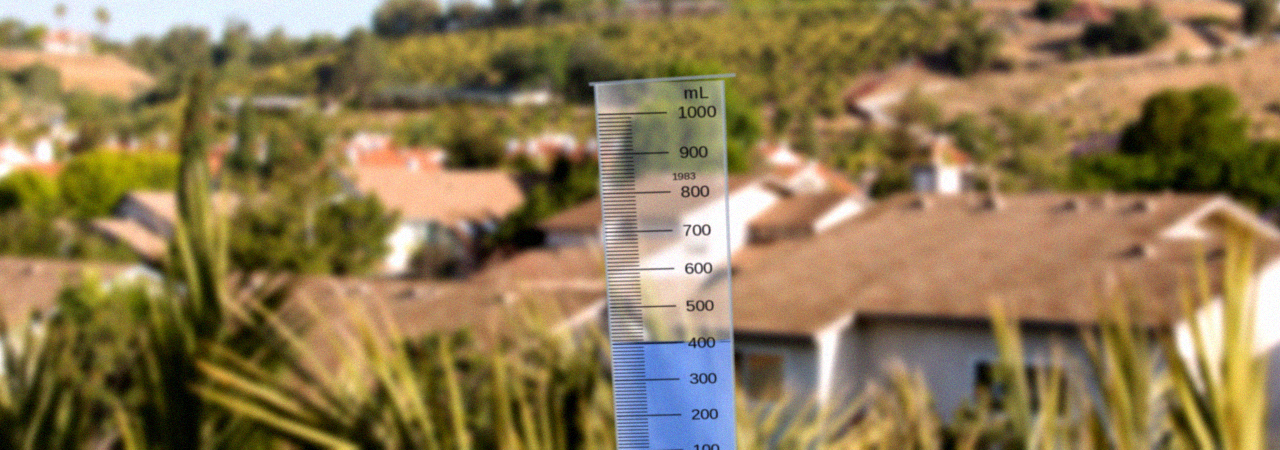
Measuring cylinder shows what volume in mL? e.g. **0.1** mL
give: **400** mL
